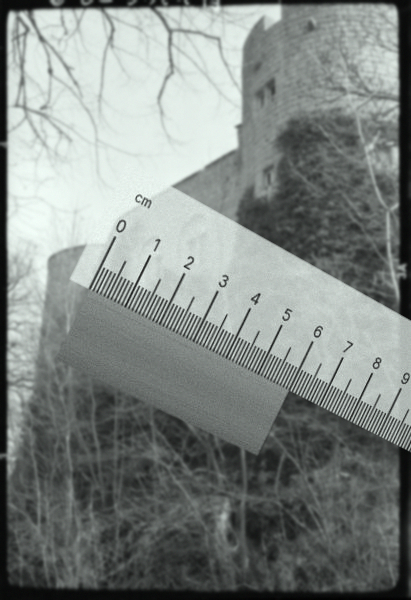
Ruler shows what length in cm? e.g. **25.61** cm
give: **6** cm
